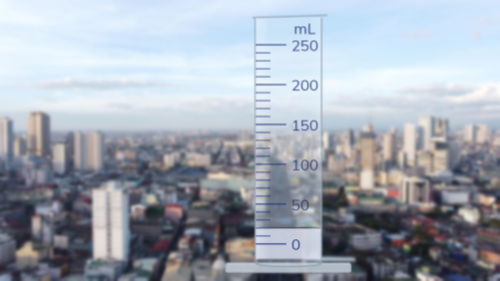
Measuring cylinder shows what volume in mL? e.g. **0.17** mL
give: **20** mL
